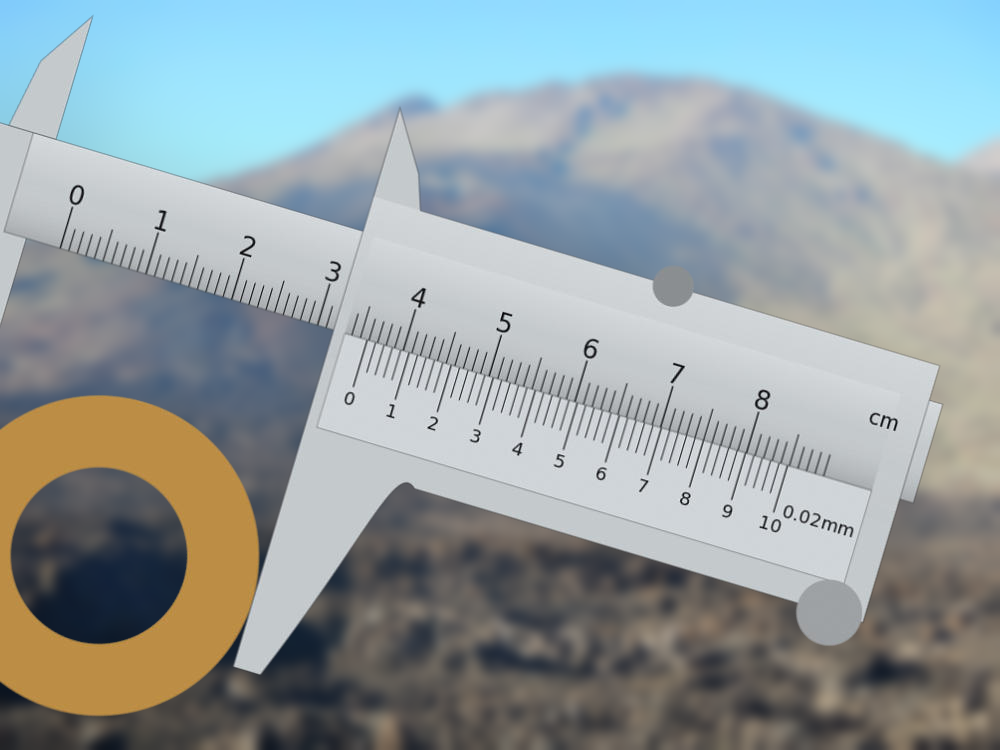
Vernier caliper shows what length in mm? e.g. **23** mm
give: **35.8** mm
